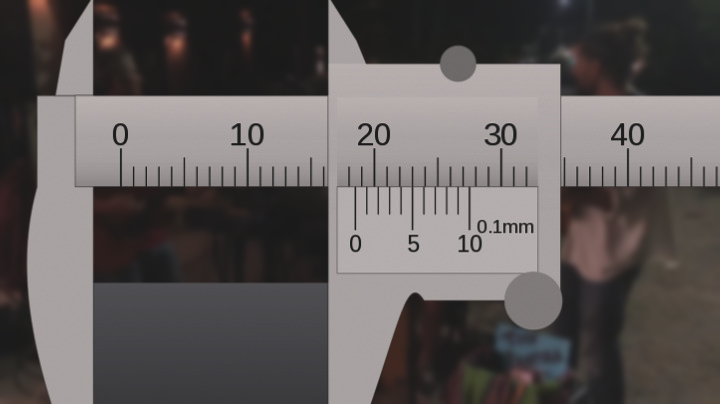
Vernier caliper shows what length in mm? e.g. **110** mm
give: **18.5** mm
